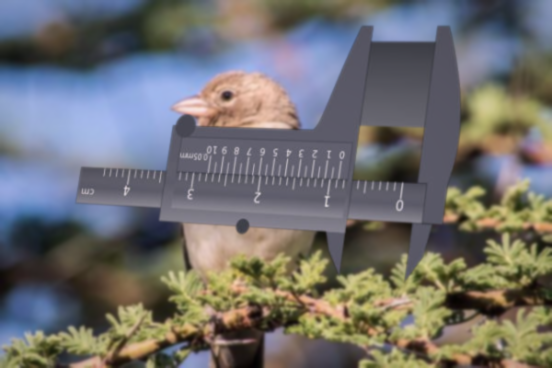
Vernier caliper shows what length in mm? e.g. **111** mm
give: **8.8** mm
